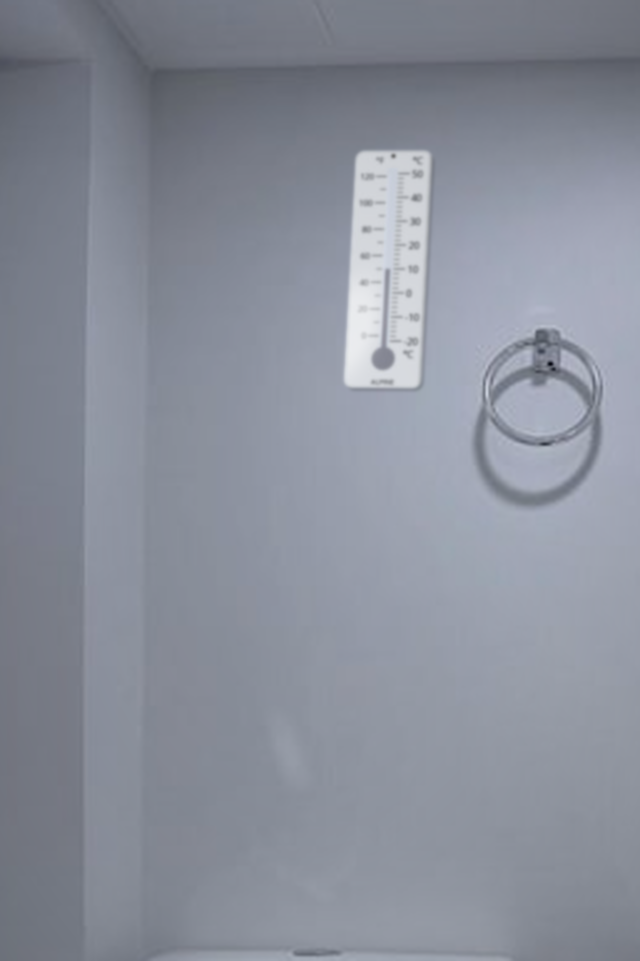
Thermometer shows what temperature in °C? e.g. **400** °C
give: **10** °C
